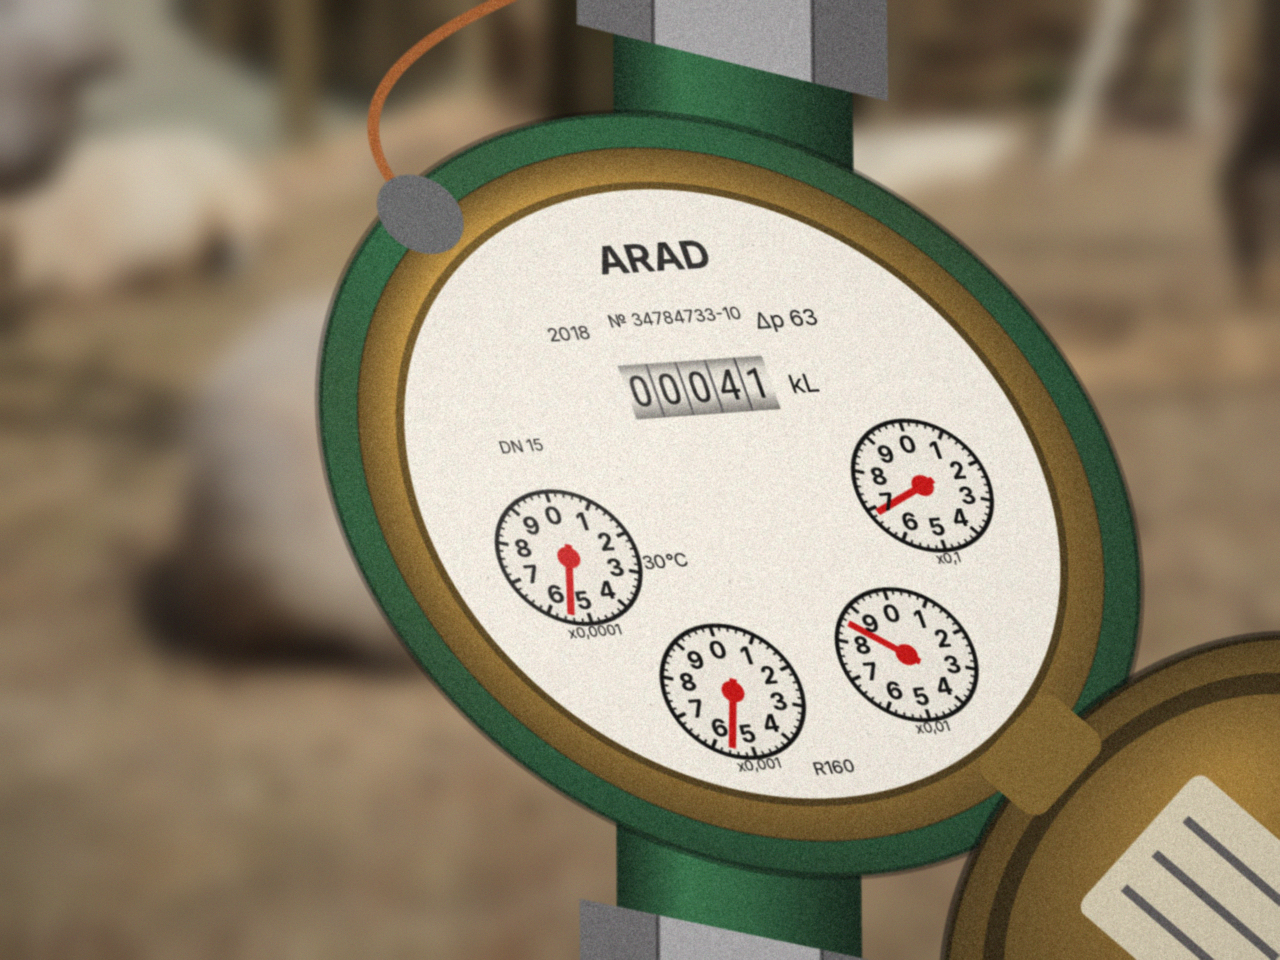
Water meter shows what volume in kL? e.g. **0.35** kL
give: **41.6855** kL
